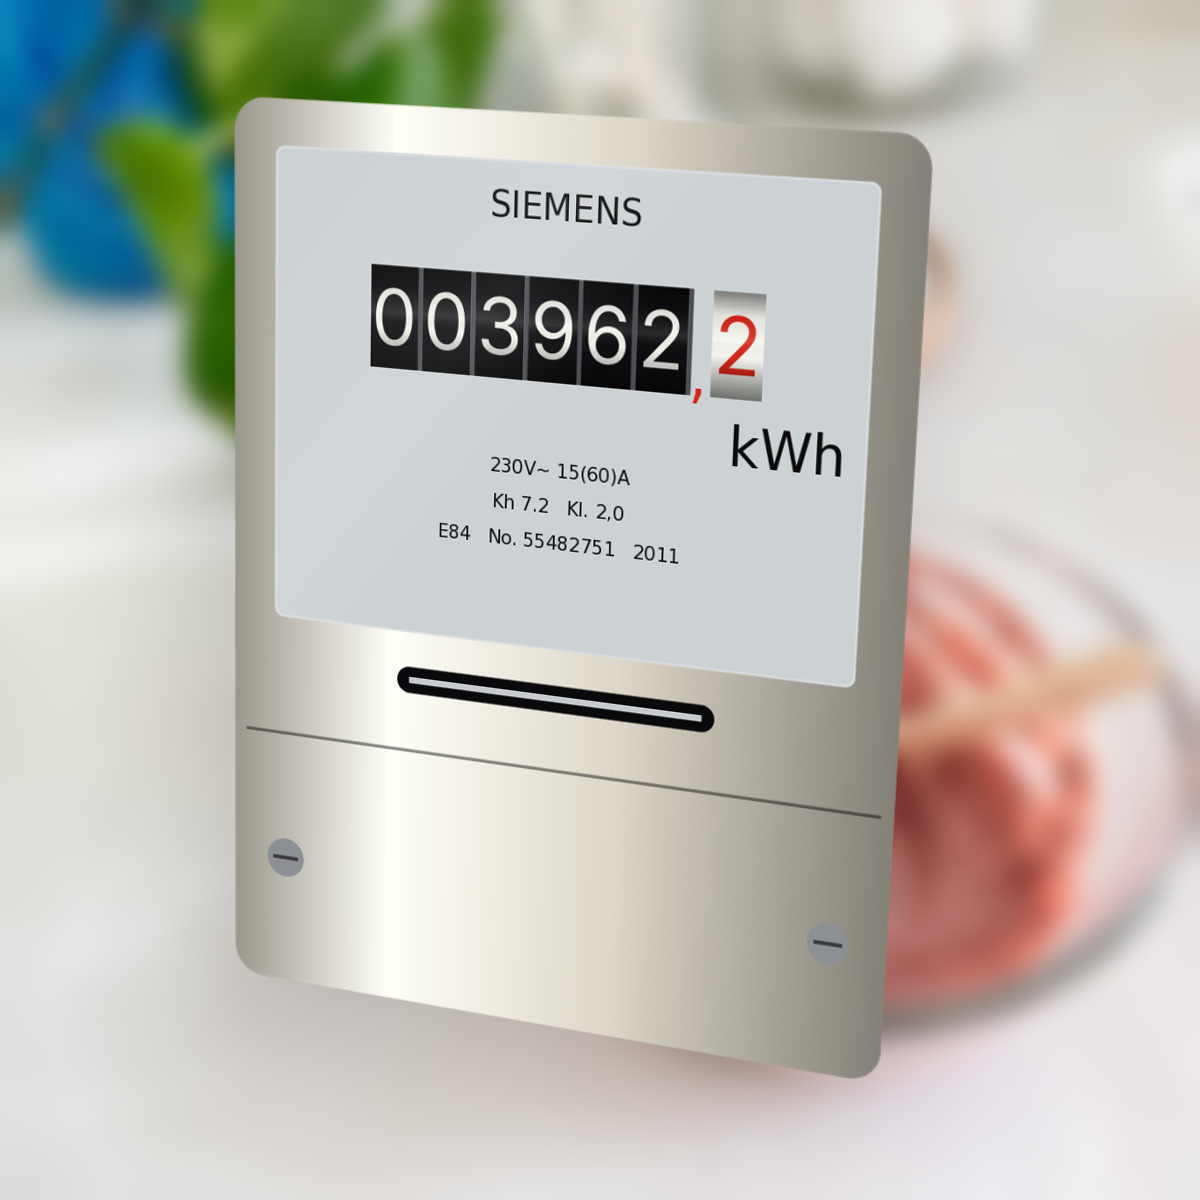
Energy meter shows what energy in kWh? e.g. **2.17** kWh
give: **3962.2** kWh
